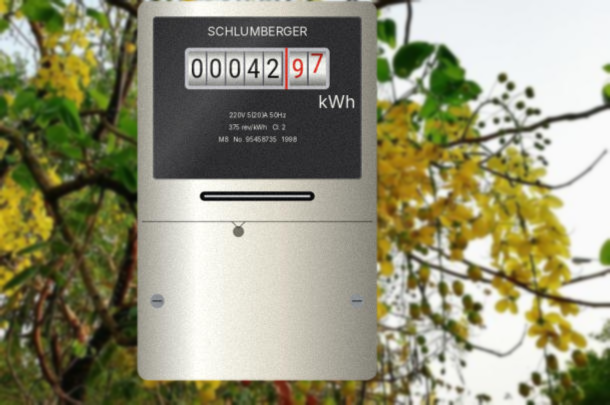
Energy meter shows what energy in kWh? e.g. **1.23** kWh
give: **42.97** kWh
